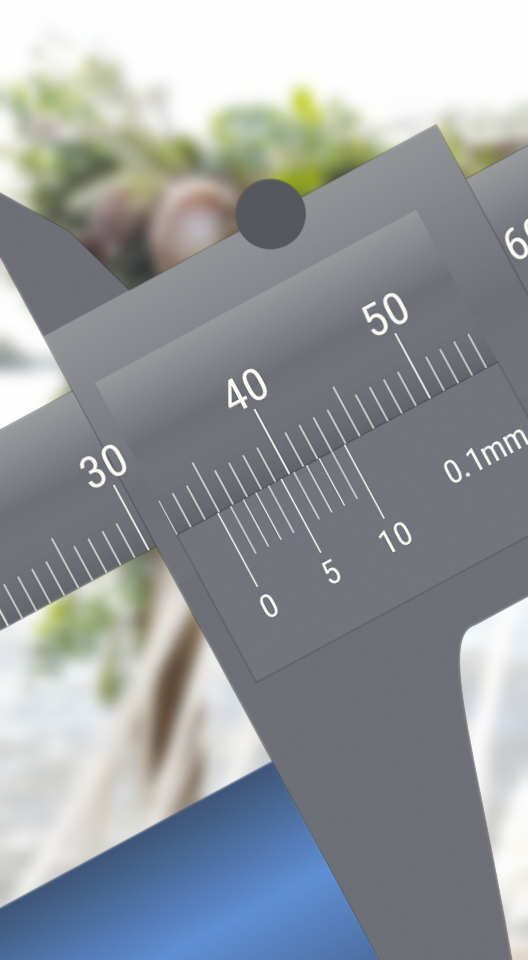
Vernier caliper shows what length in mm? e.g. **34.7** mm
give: **34.9** mm
